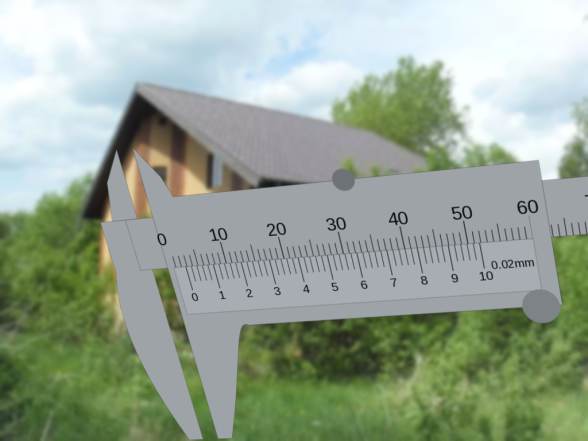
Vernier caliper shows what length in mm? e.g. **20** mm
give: **2.8** mm
